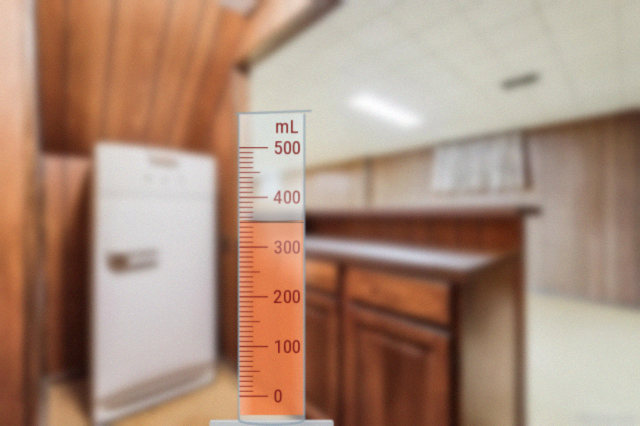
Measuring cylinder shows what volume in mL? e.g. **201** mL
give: **350** mL
